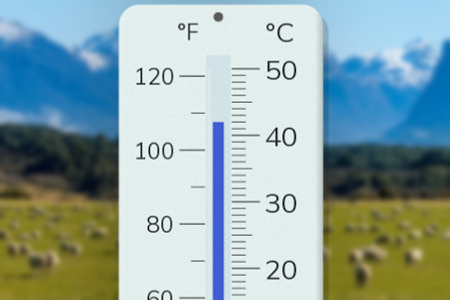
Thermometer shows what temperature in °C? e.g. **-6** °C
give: **42** °C
